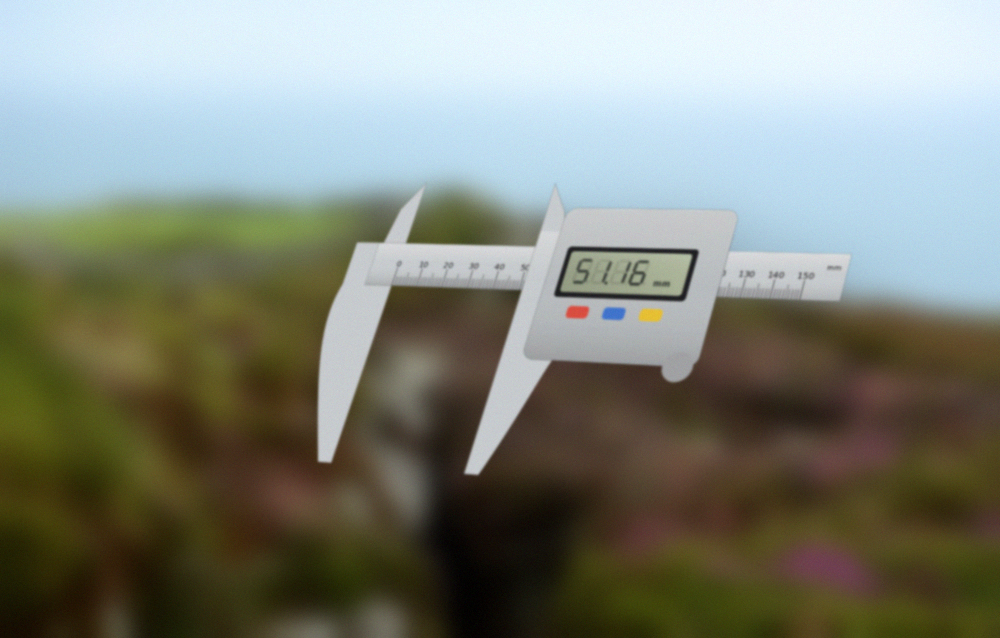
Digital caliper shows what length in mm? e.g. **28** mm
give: **51.16** mm
